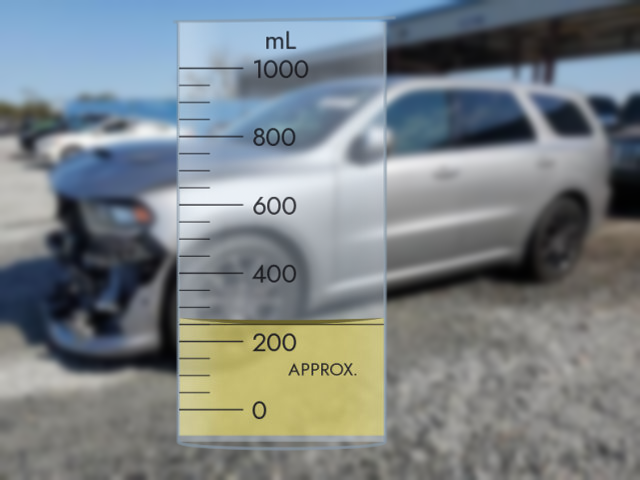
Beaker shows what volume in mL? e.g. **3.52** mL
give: **250** mL
